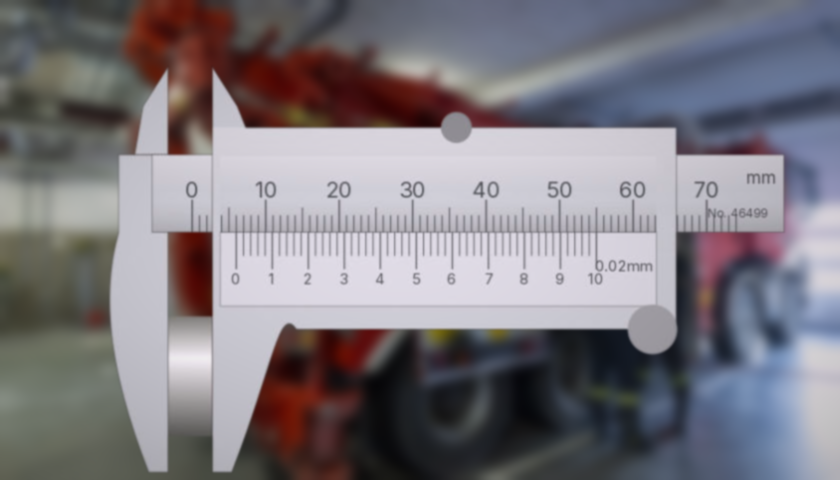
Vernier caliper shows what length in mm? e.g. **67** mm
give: **6.0** mm
